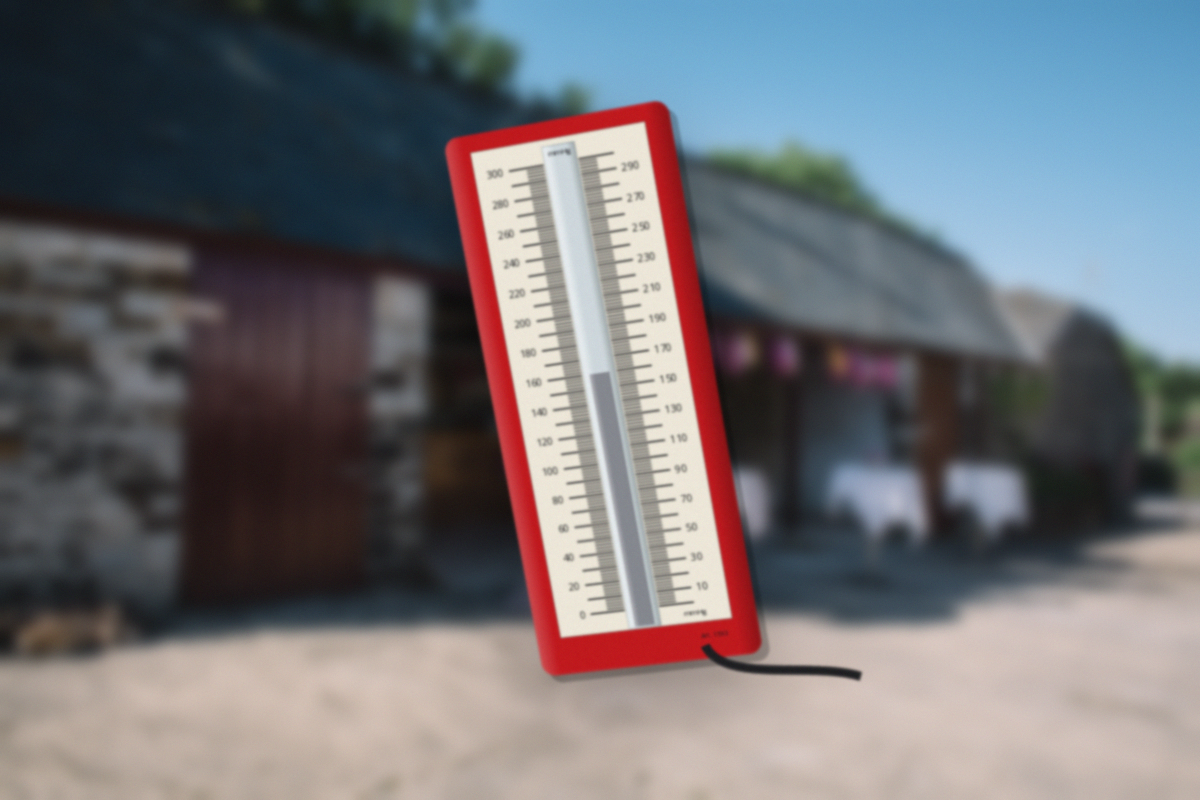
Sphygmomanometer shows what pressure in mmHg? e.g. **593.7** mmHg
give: **160** mmHg
